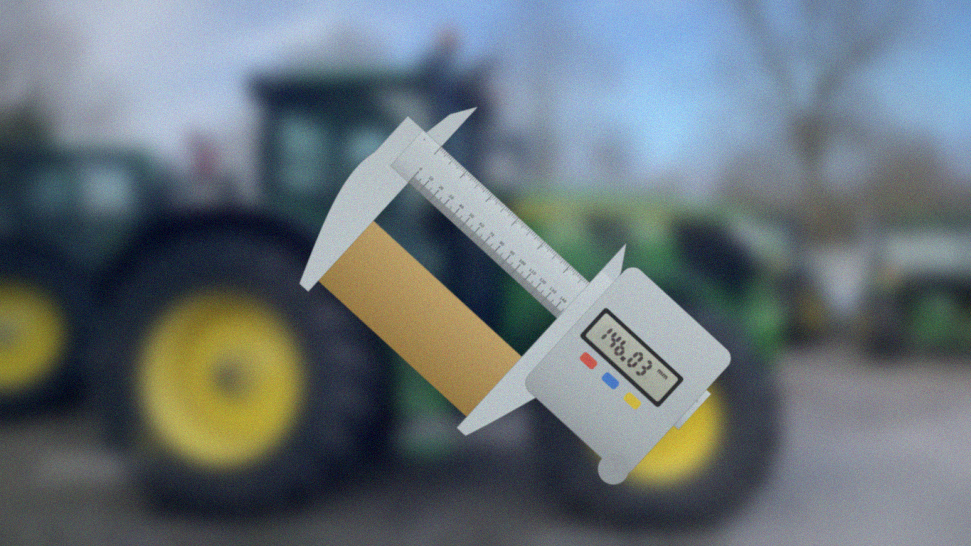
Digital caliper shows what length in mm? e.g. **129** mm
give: **146.03** mm
